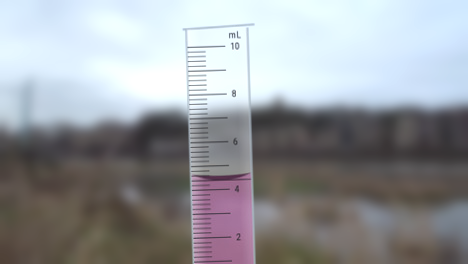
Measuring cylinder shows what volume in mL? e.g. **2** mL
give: **4.4** mL
